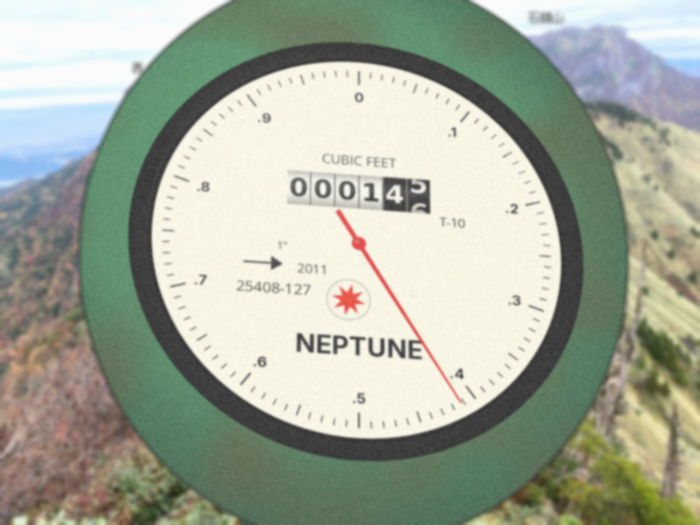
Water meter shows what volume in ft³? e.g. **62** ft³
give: **145.41** ft³
